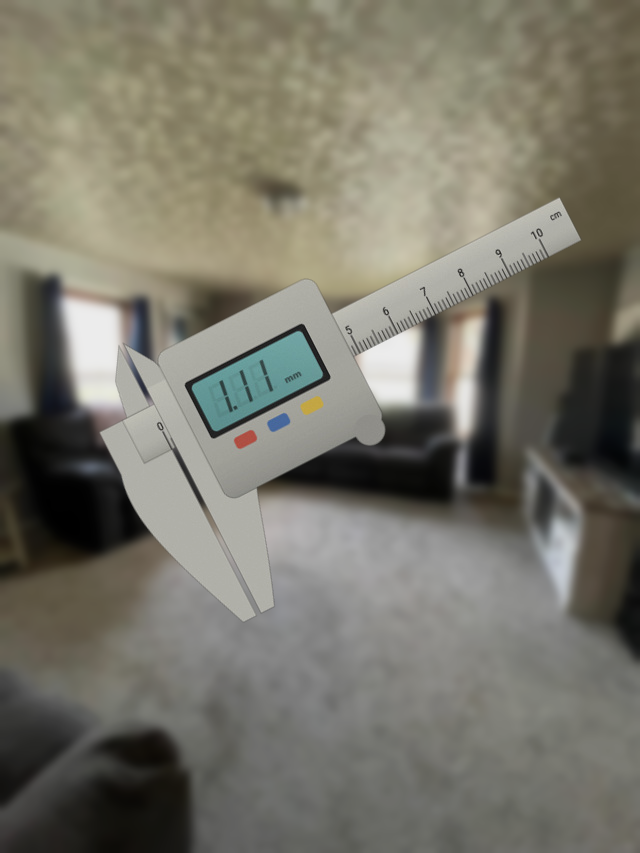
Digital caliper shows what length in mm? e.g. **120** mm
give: **1.11** mm
